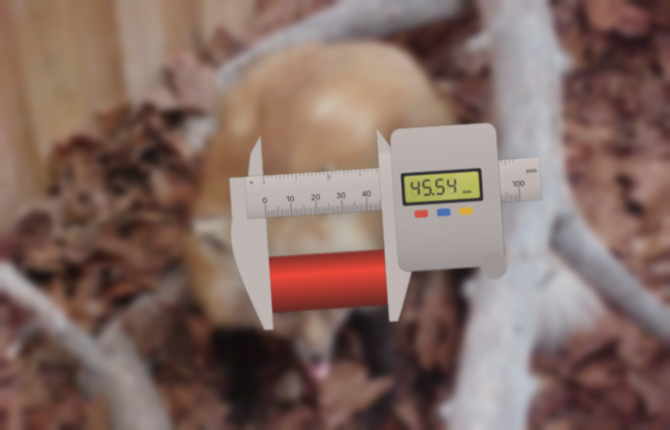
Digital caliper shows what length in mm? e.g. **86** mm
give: **45.54** mm
